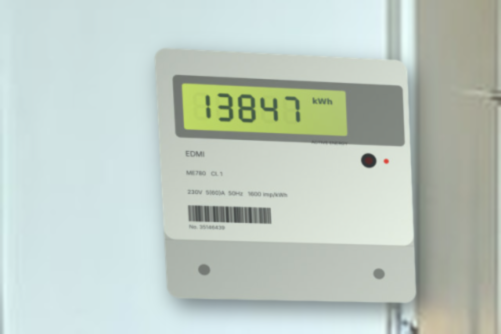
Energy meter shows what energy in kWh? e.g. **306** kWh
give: **13847** kWh
